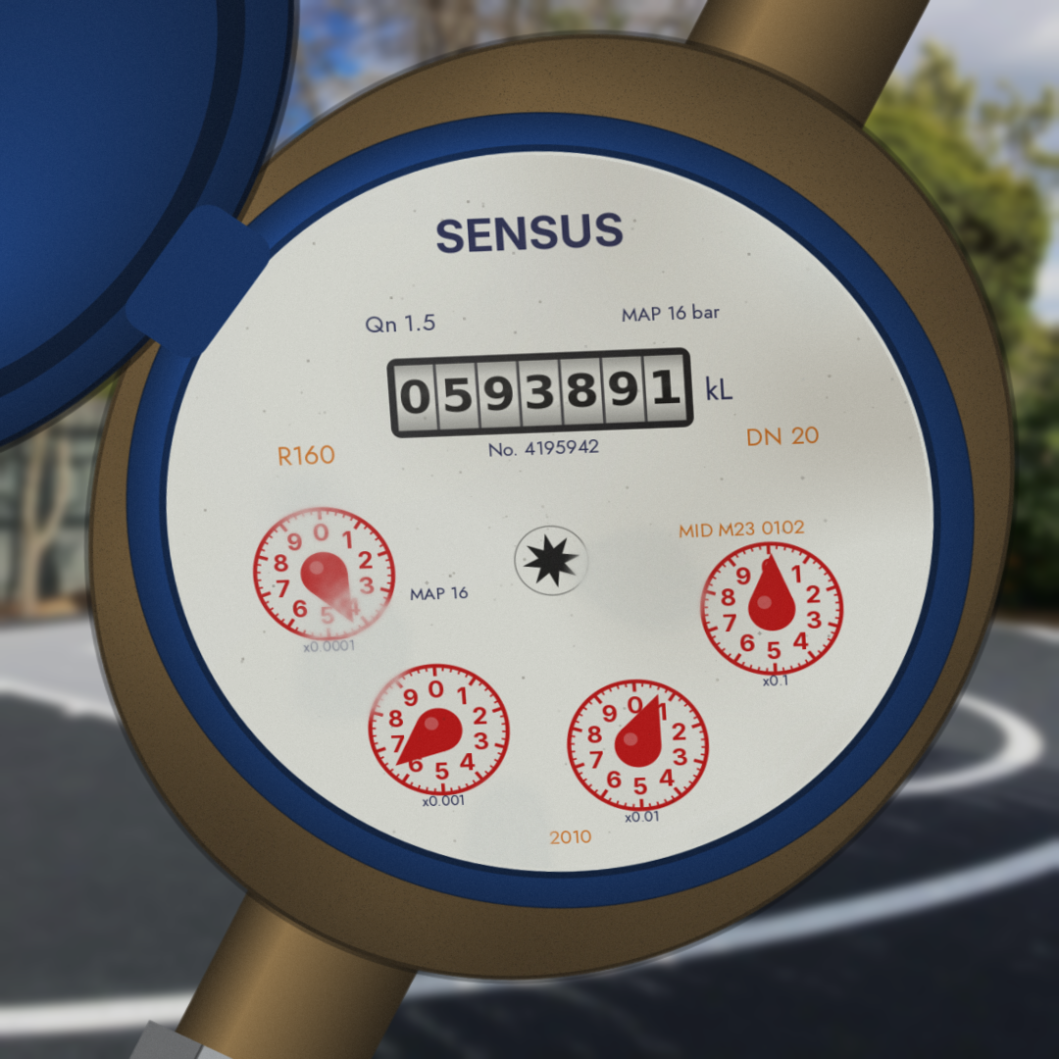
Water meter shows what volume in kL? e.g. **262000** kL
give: **593891.0064** kL
